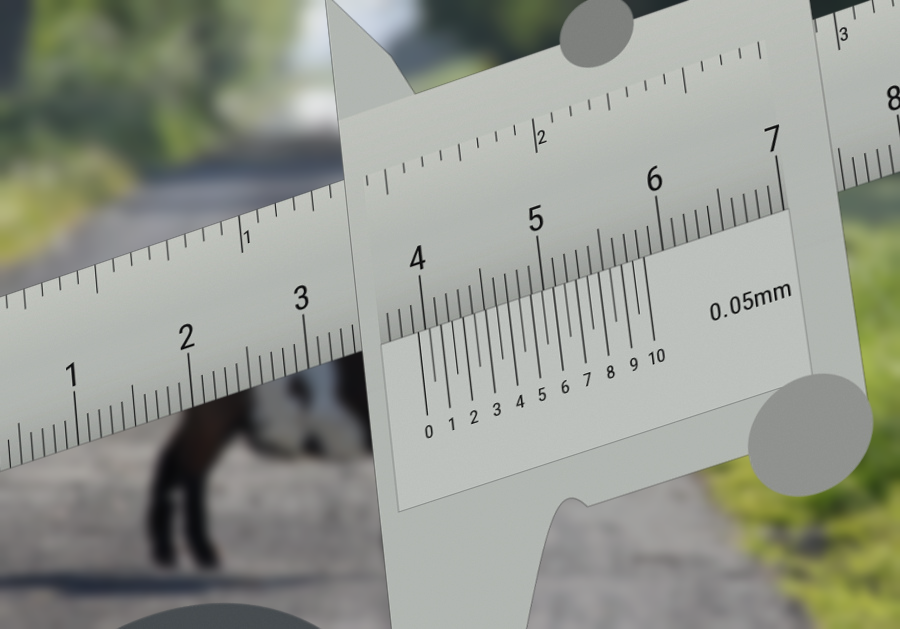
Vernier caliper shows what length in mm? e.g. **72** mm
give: **39.4** mm
